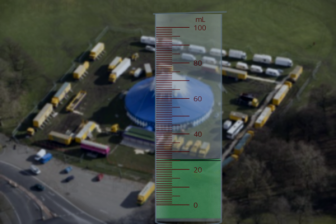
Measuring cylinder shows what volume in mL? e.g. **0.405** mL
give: **25** mL
